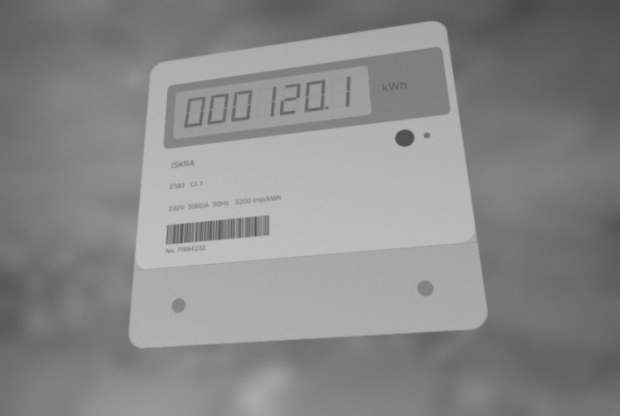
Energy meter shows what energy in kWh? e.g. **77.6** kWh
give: **120.1** kWh
